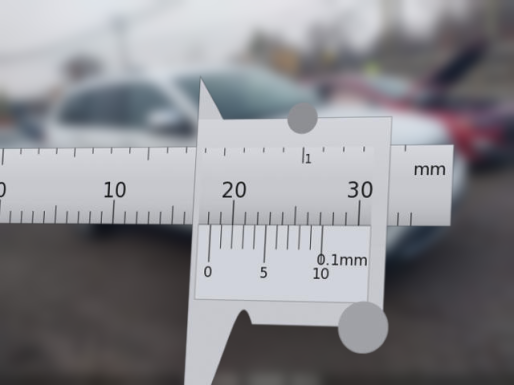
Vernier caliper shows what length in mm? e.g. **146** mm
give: **18.2** mm
